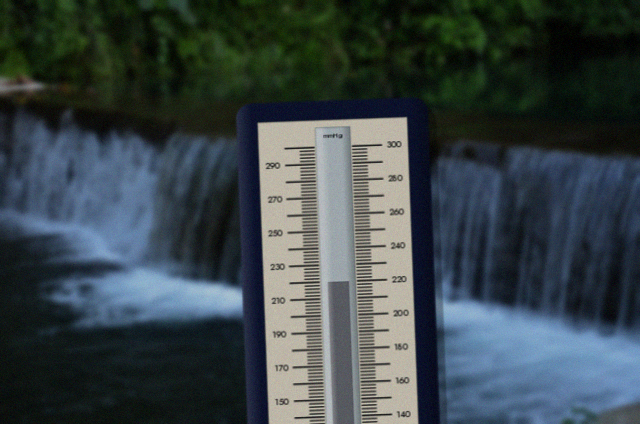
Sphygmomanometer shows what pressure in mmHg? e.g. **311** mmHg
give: **220** mmHg
